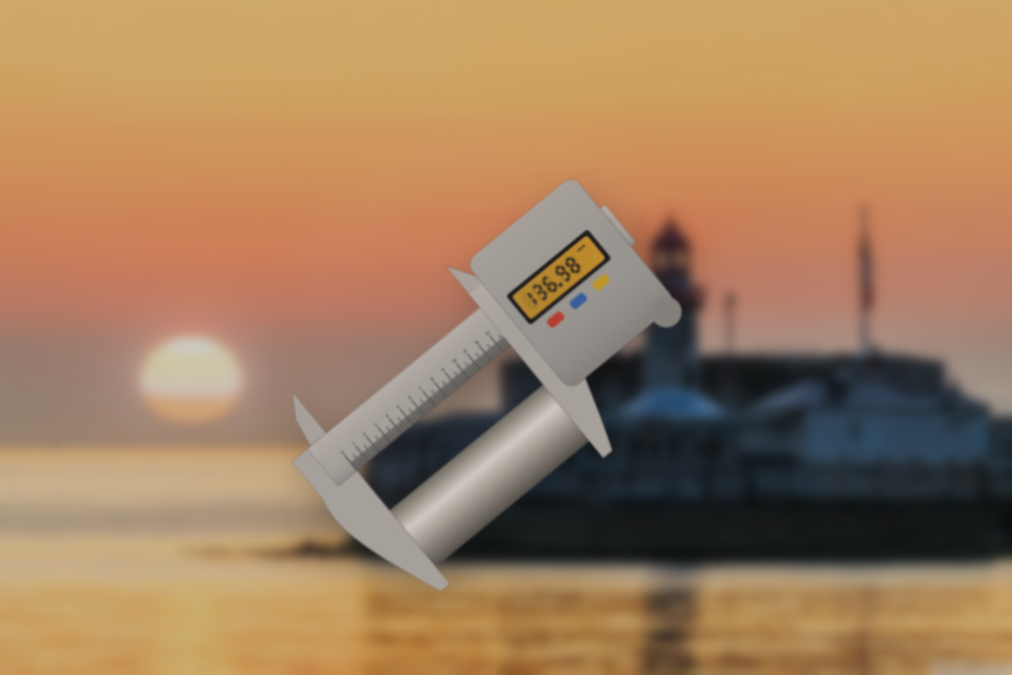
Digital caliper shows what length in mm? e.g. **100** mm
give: **136.98** mm
